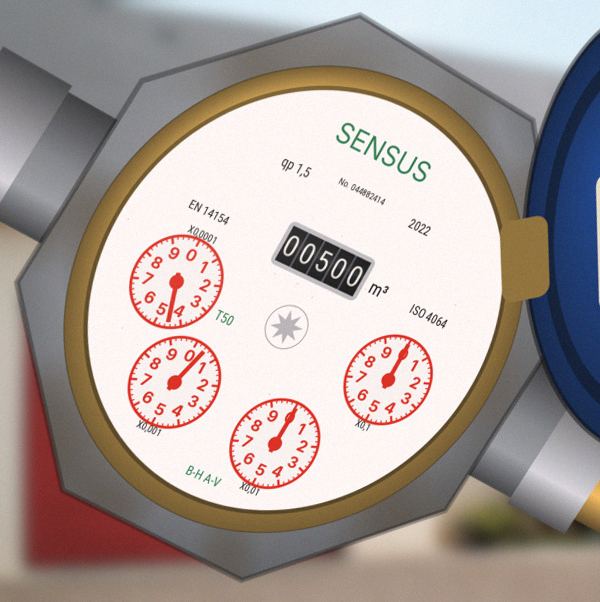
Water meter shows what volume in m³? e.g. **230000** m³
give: **500.0004** m³
